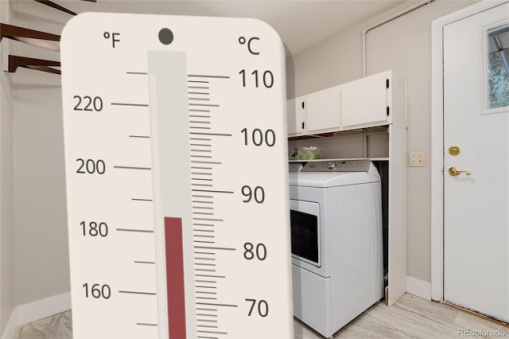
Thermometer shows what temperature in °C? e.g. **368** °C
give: **85** °C
